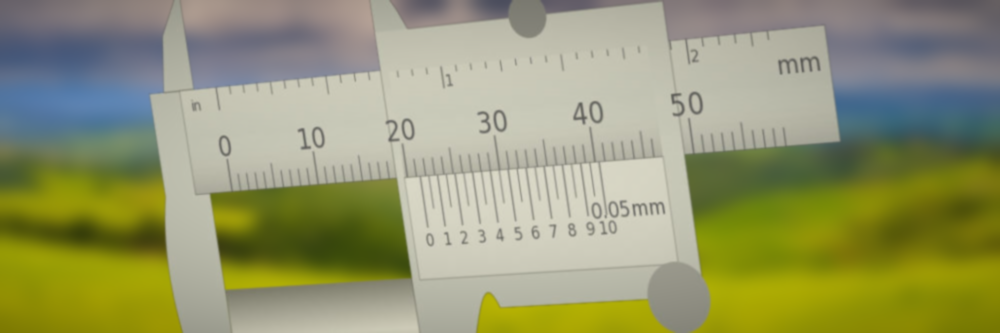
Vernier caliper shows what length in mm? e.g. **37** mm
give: **21.4** mm
